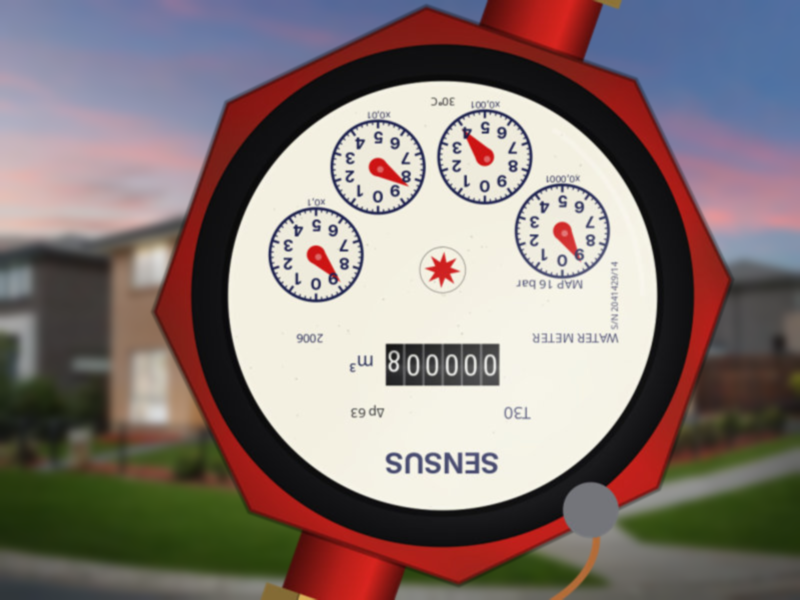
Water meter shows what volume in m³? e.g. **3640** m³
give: **7.8839** m³
